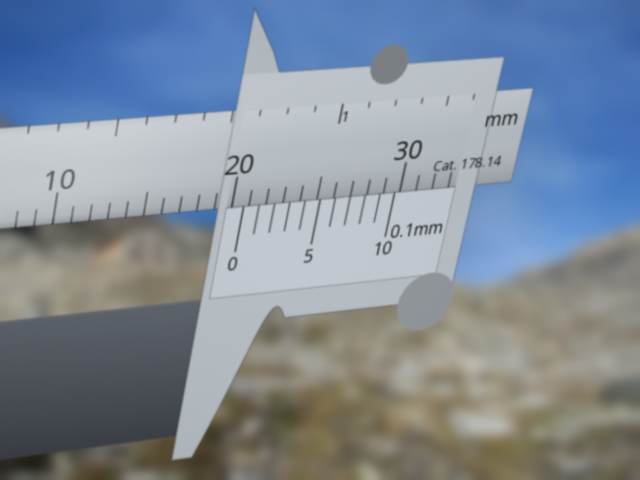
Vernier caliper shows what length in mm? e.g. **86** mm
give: **20.7** mm
